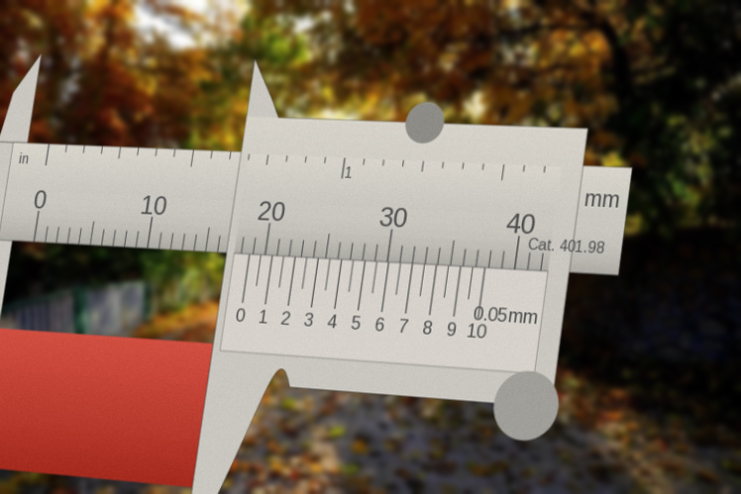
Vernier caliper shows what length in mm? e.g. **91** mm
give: **18.7** mm
